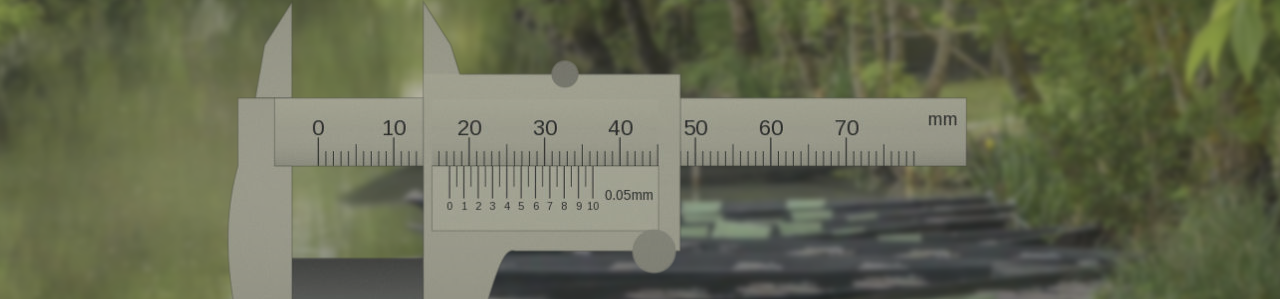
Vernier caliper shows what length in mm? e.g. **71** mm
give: **17.4** mm
